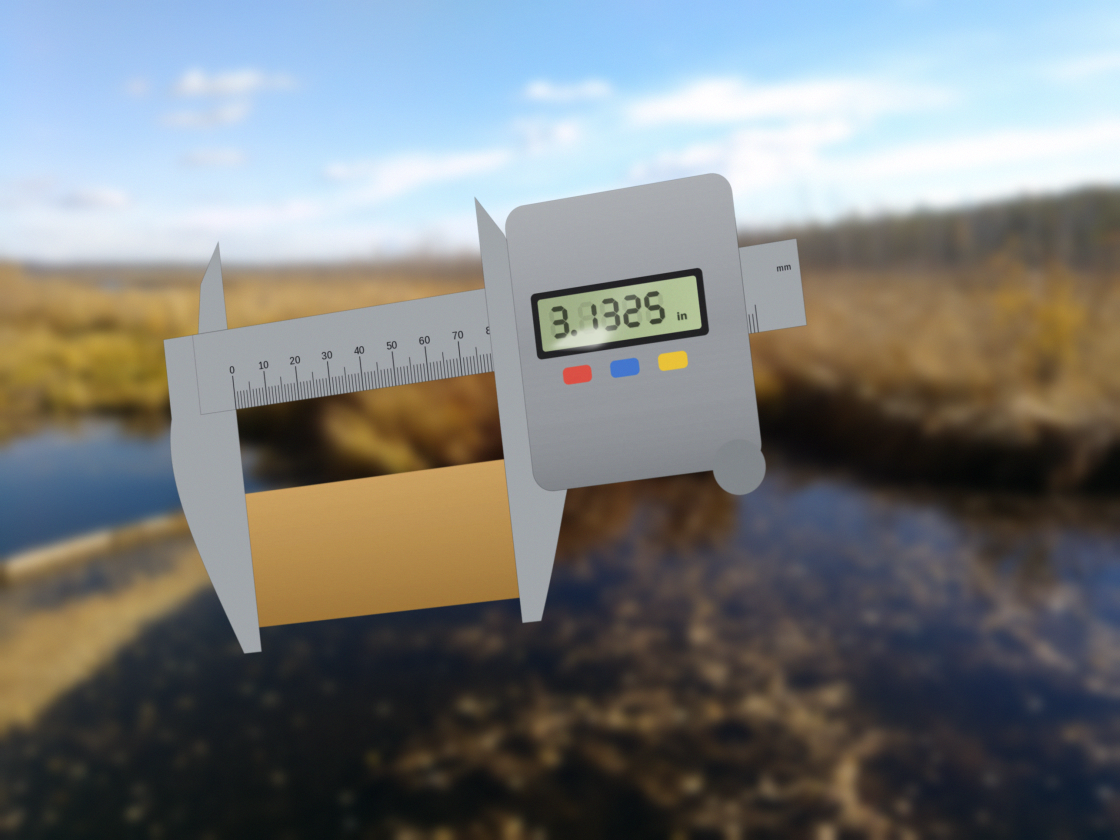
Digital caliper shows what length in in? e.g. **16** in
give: **3.1325** in
